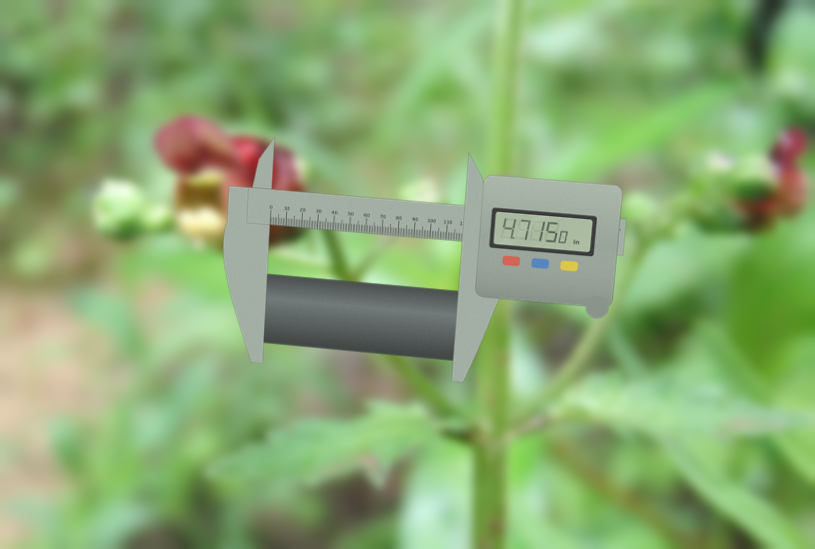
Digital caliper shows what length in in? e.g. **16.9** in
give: **4.7150** in
